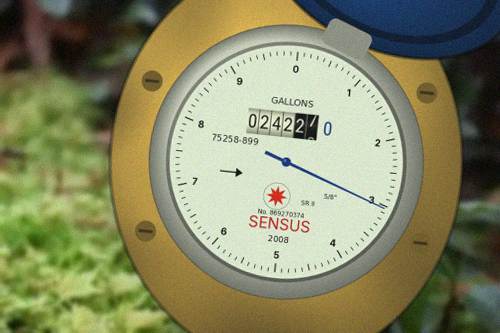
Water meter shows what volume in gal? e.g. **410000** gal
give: **242273.0** gal
